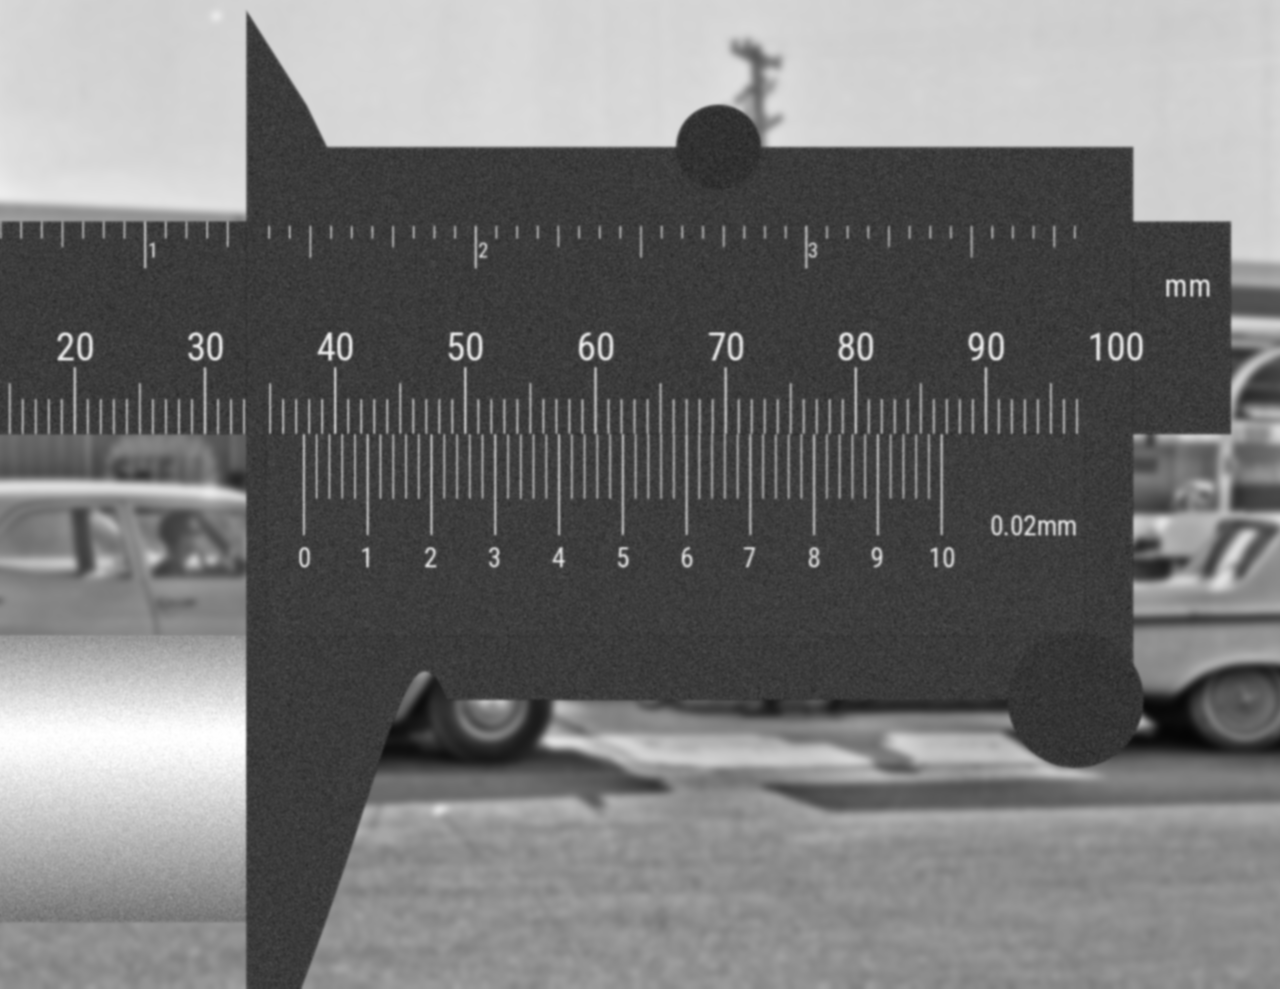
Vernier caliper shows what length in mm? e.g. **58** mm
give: **37.6** mm
